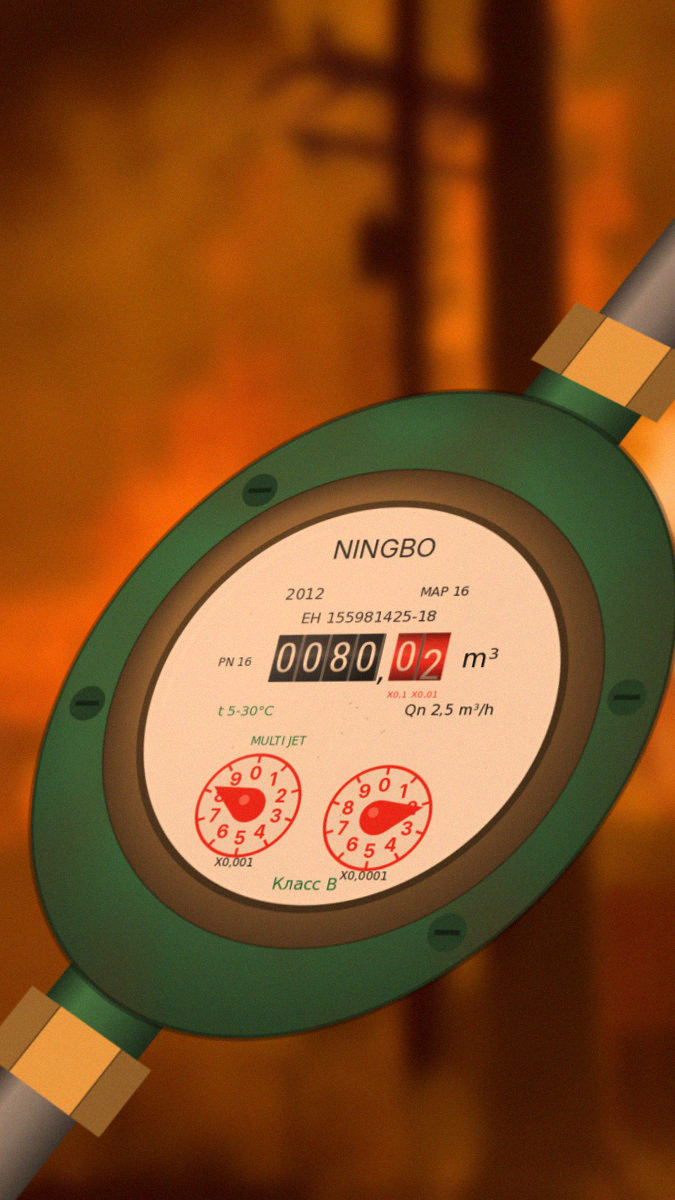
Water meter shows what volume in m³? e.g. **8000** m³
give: **80.0182** m³
